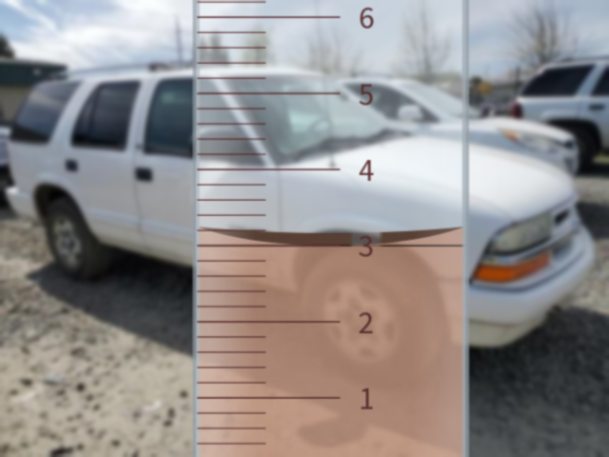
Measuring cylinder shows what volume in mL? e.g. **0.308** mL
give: **3** mL
